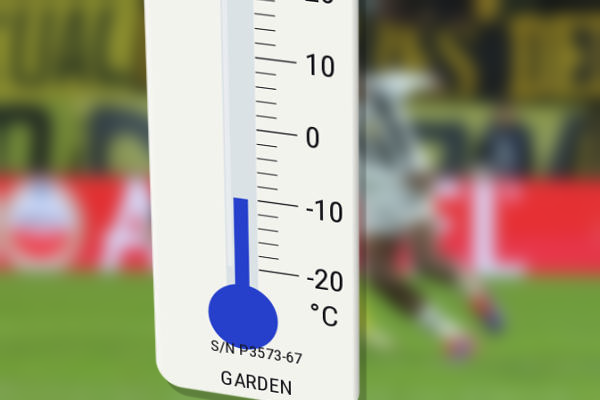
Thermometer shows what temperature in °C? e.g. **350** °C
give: **-10** °C
